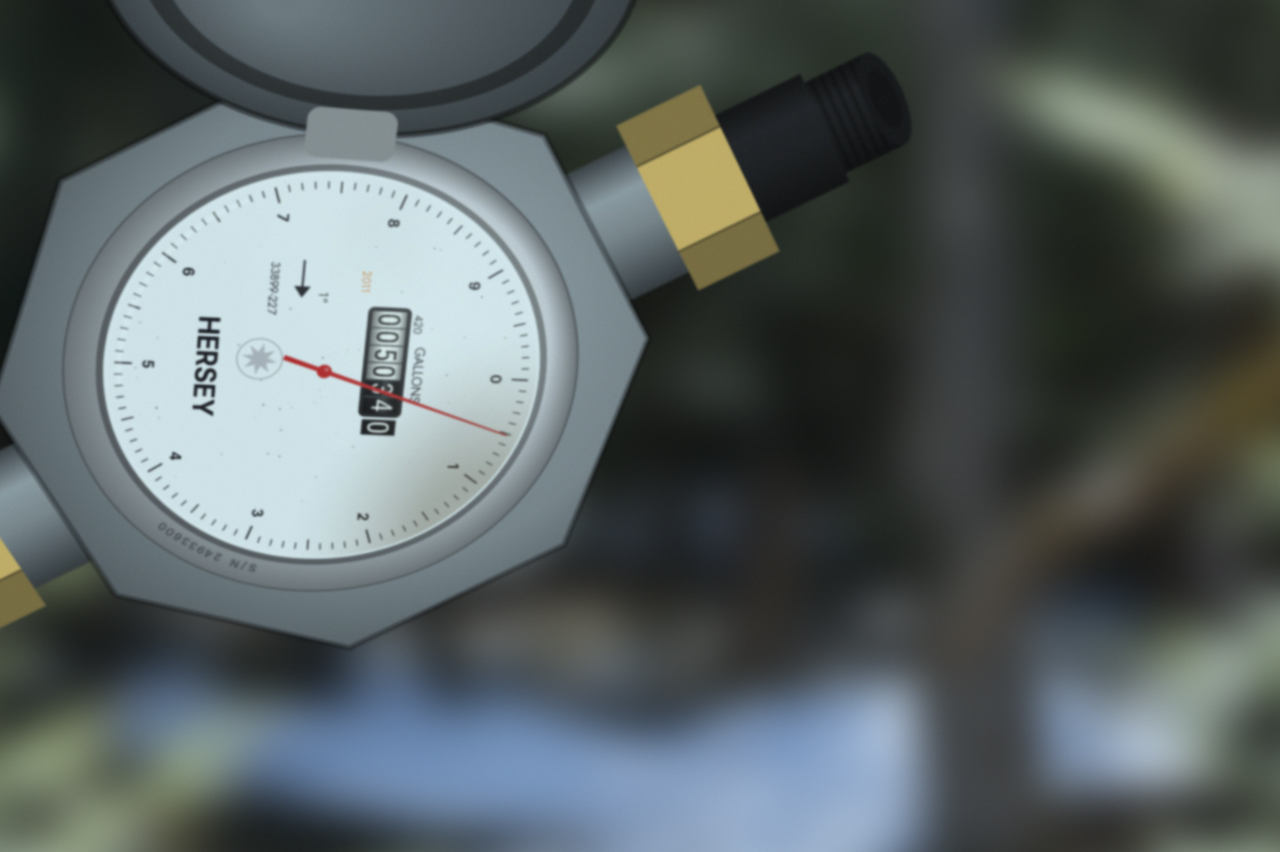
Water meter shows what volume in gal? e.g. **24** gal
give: **50340.5** gal
